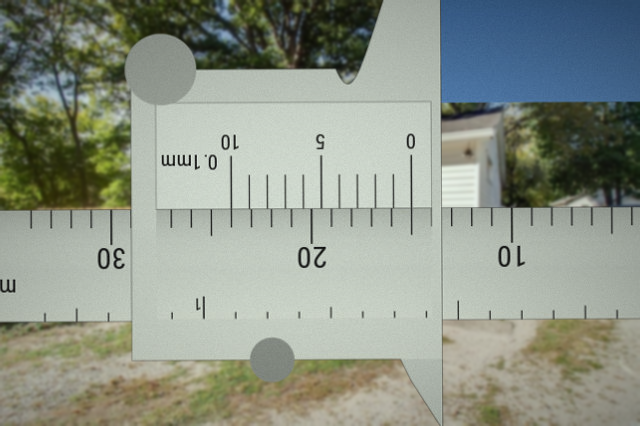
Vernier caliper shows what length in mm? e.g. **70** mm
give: **15.0** mm
